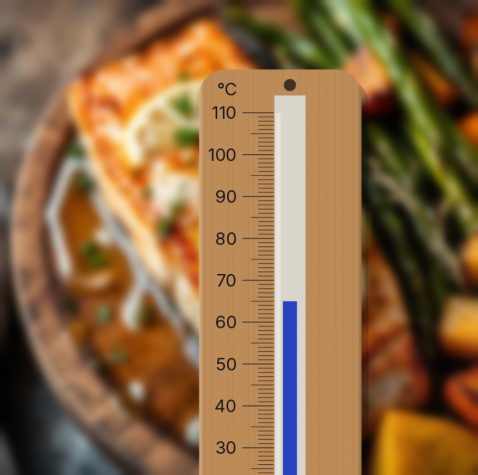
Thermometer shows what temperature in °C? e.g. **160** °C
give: **65** °C
